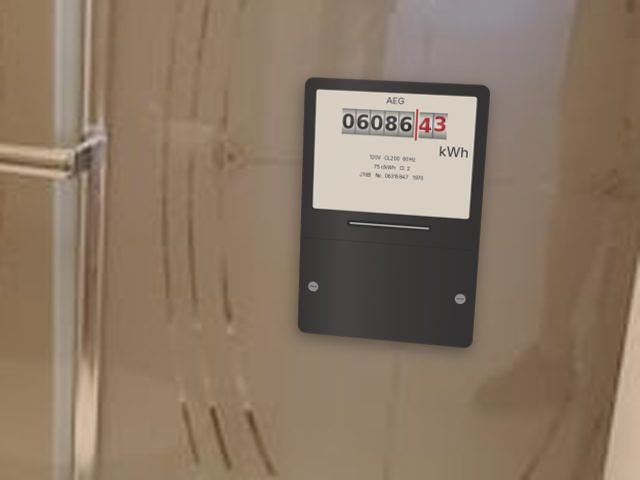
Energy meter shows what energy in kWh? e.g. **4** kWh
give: **6086.43** kWh
